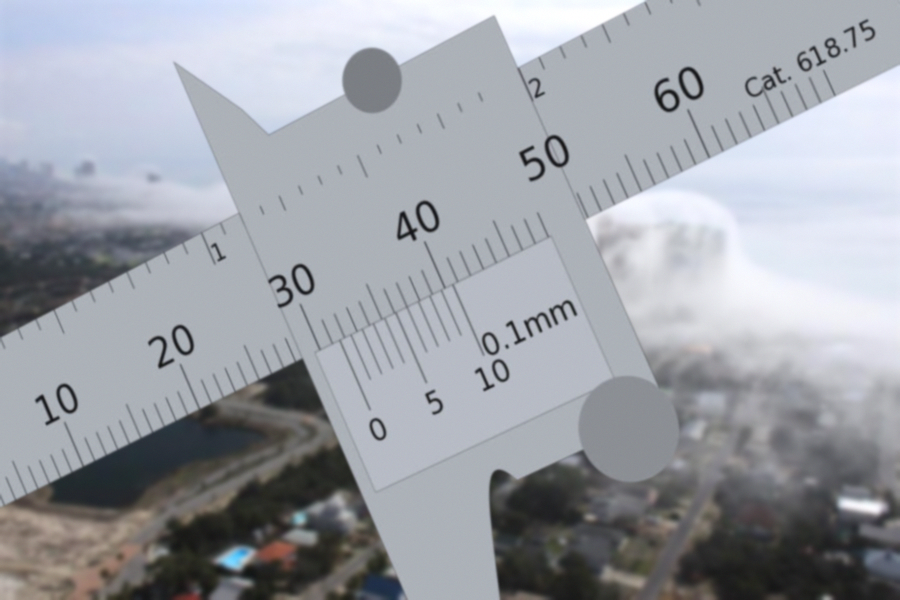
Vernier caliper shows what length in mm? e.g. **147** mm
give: **31.6** mm
